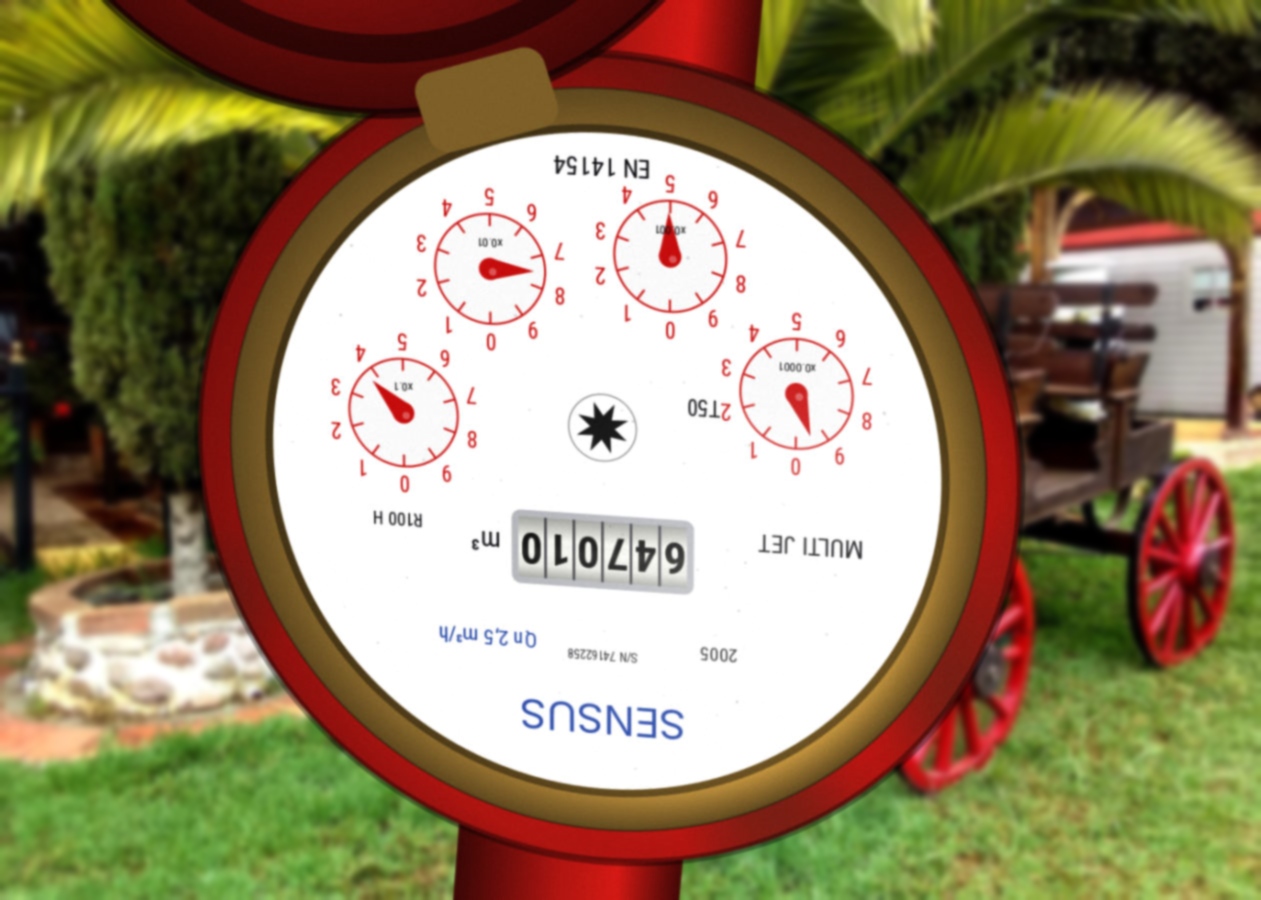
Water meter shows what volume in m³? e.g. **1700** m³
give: **647010.3749** m³
